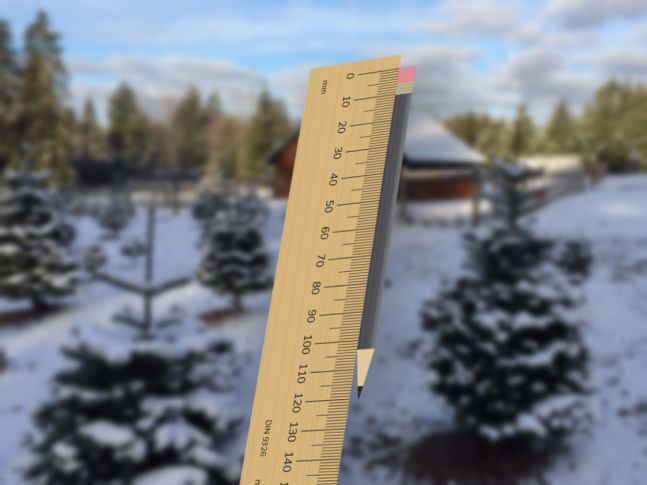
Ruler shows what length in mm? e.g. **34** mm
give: **120** mm
